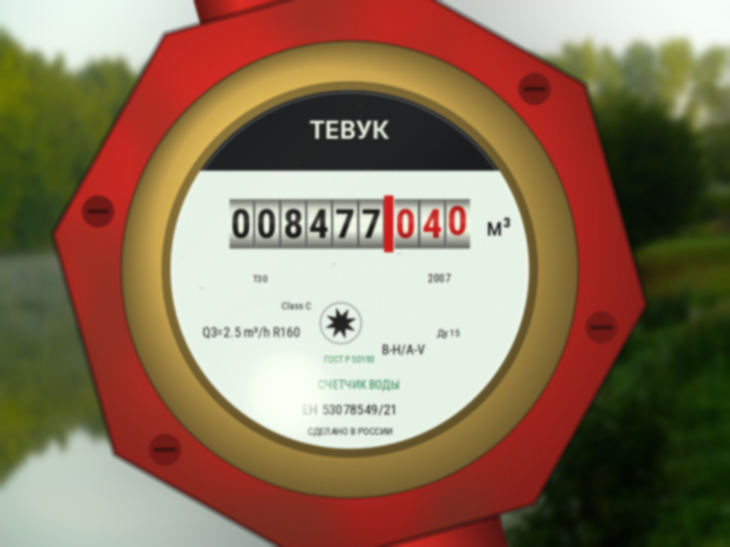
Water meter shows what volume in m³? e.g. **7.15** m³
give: **8477.040** m³
